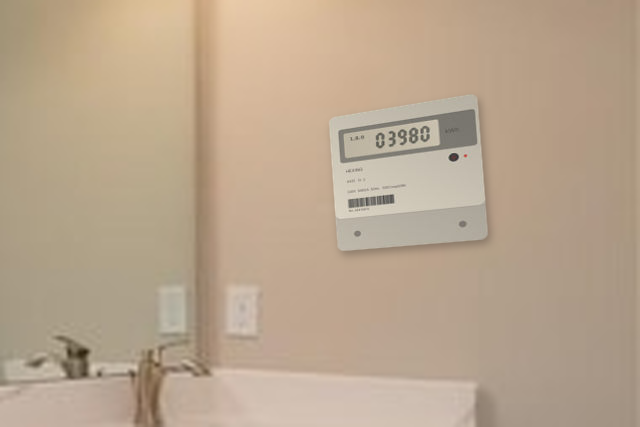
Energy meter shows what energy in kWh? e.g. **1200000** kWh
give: **3980** kWh
